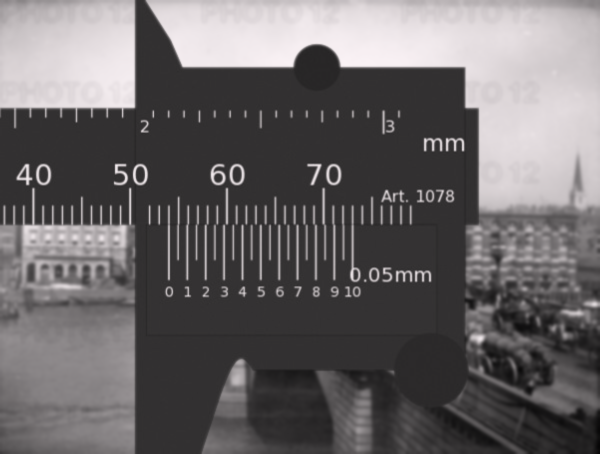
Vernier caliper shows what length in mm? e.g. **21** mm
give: **54.0** mm
